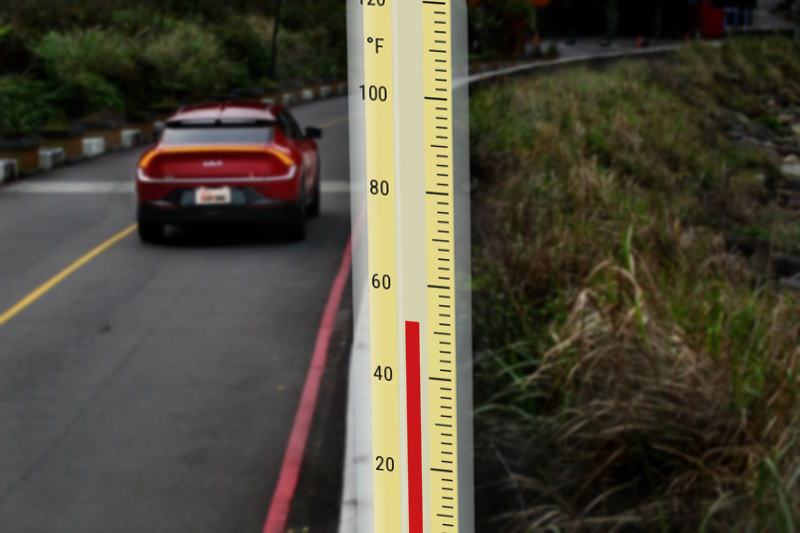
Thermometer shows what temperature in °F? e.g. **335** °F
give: **52** °F
